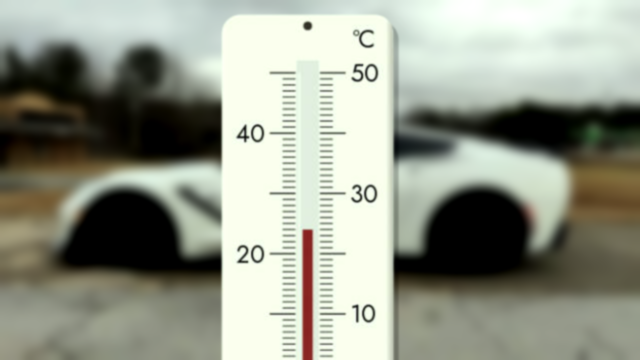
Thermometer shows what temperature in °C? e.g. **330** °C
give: **24** °C
